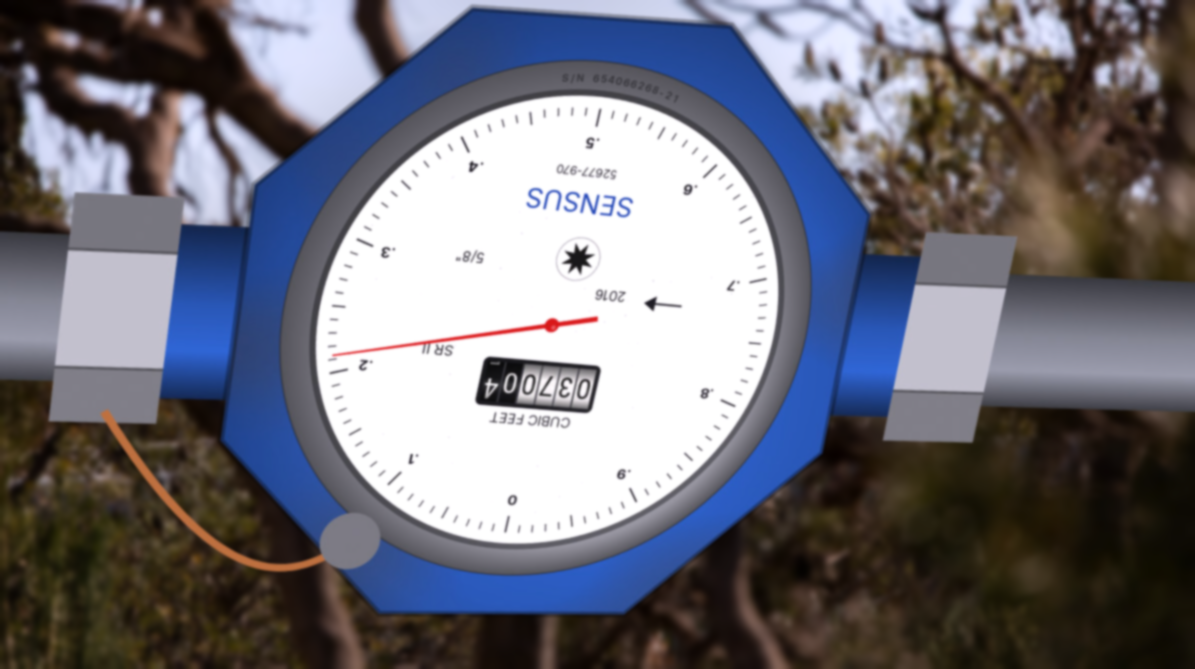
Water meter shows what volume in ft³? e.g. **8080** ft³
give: **37004.21** ft³
